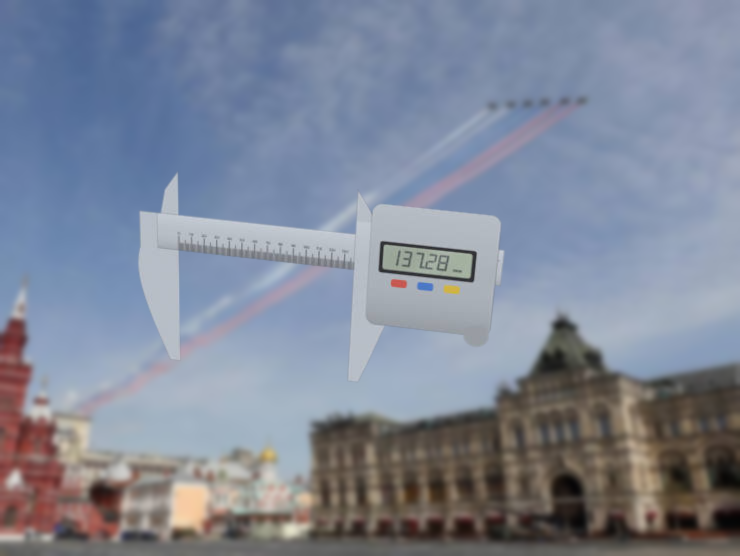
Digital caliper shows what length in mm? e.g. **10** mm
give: **137.28** mm
